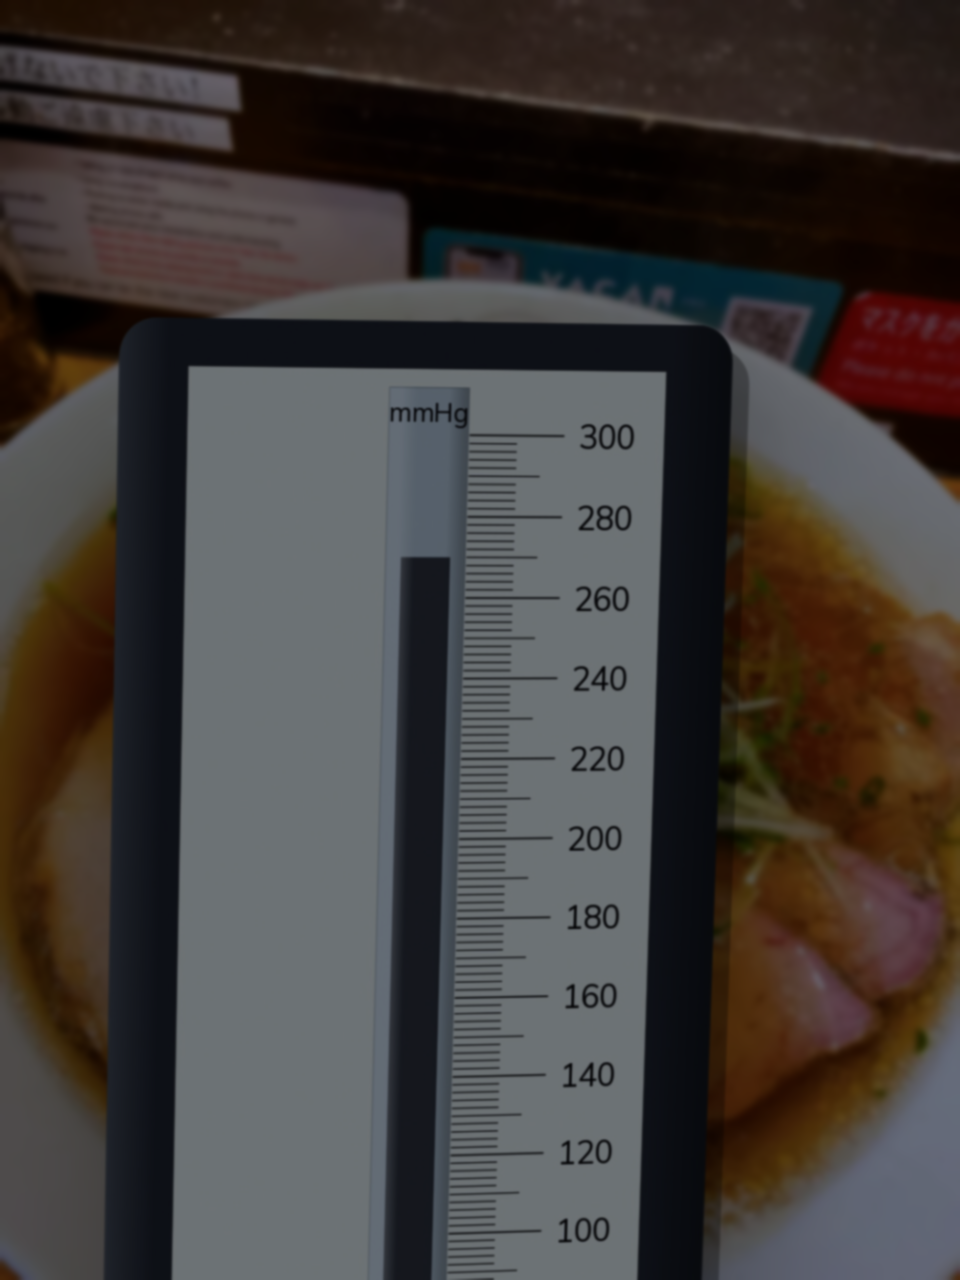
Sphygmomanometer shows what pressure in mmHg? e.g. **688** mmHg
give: **270** mmHg
